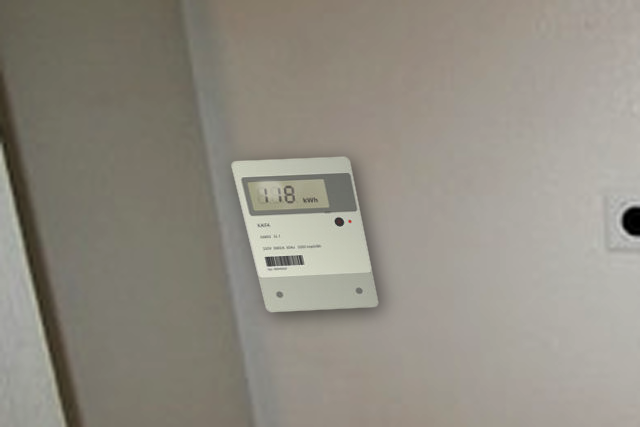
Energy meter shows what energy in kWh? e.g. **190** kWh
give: **118** kWh
